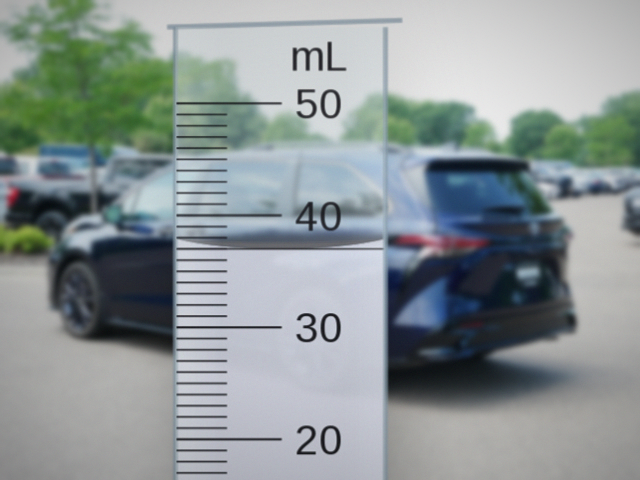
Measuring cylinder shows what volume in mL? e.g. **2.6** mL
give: **37** mL
